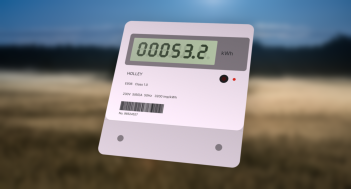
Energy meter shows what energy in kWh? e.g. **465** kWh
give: **53.2** kWh
